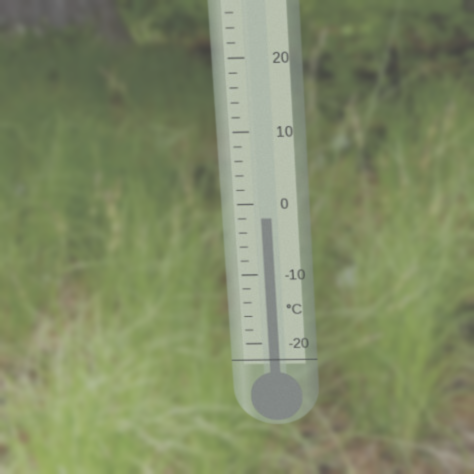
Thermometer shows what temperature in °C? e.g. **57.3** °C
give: **-2** °C
